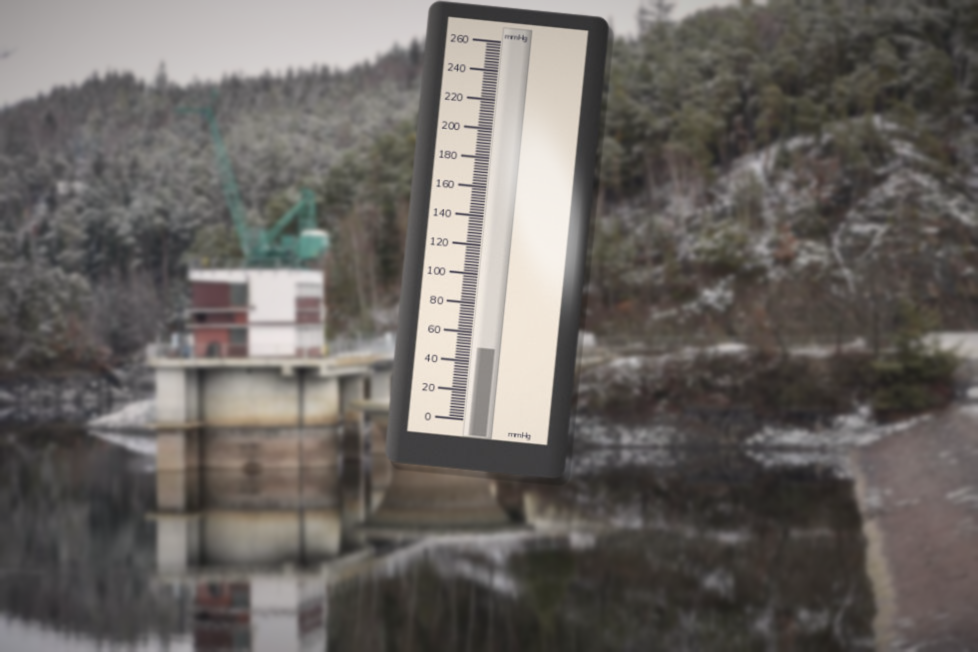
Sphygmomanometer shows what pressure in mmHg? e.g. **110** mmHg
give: **50** mmHg
